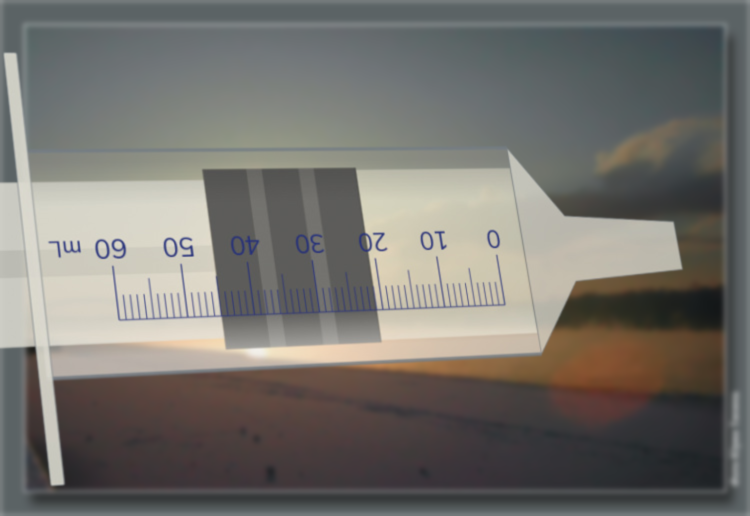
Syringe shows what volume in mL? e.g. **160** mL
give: **21** mL
